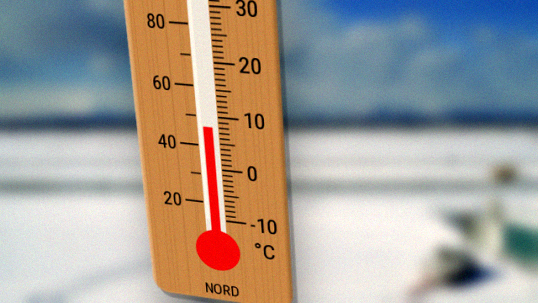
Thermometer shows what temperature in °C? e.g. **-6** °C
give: **8** °C
